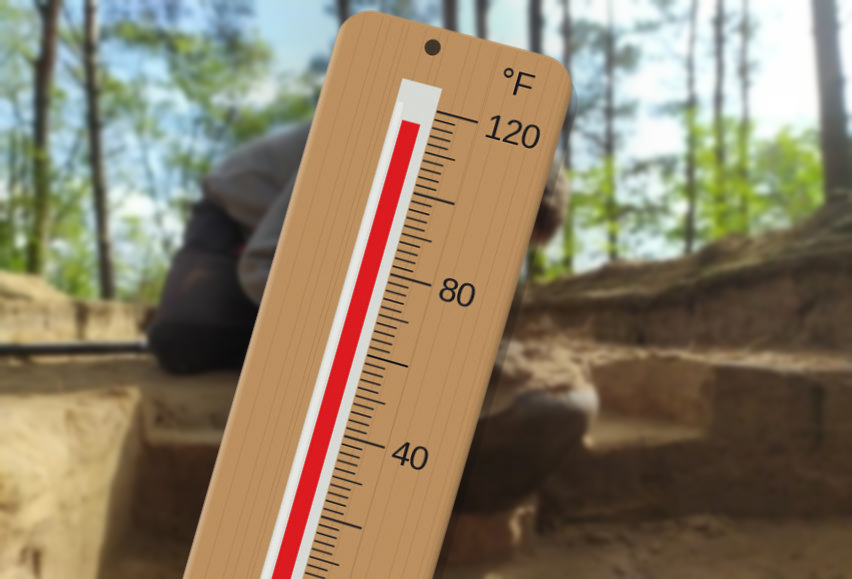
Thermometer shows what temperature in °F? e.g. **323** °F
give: **116** °F
